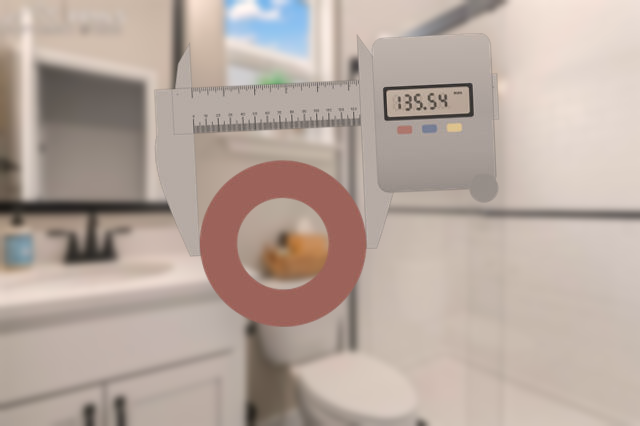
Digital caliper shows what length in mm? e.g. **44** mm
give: **135.54** mm
